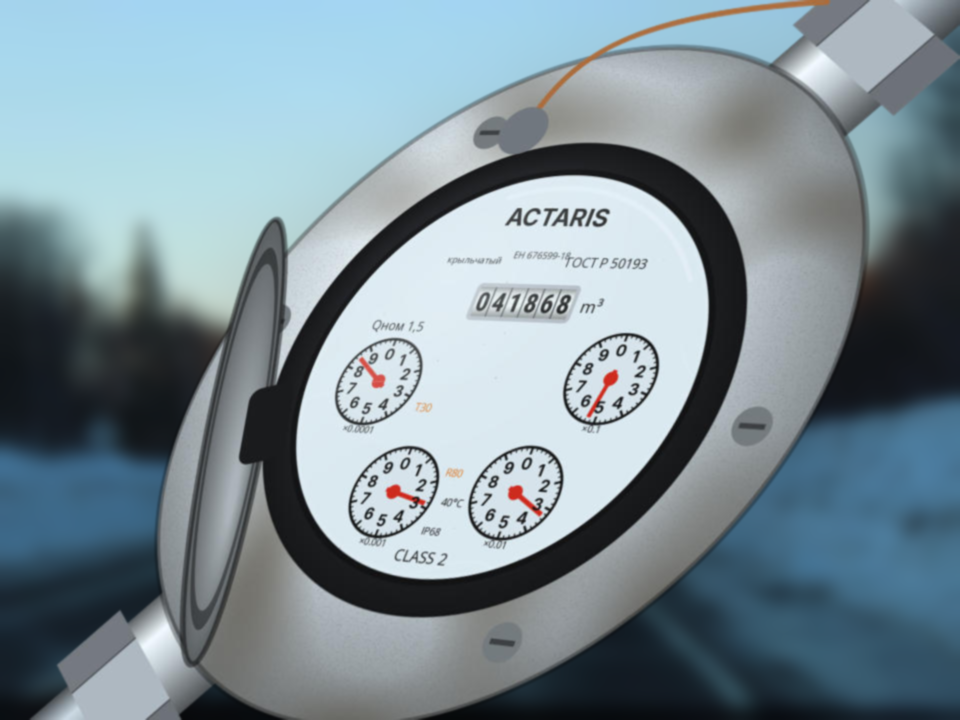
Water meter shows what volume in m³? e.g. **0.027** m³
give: **41868.5328** m³
